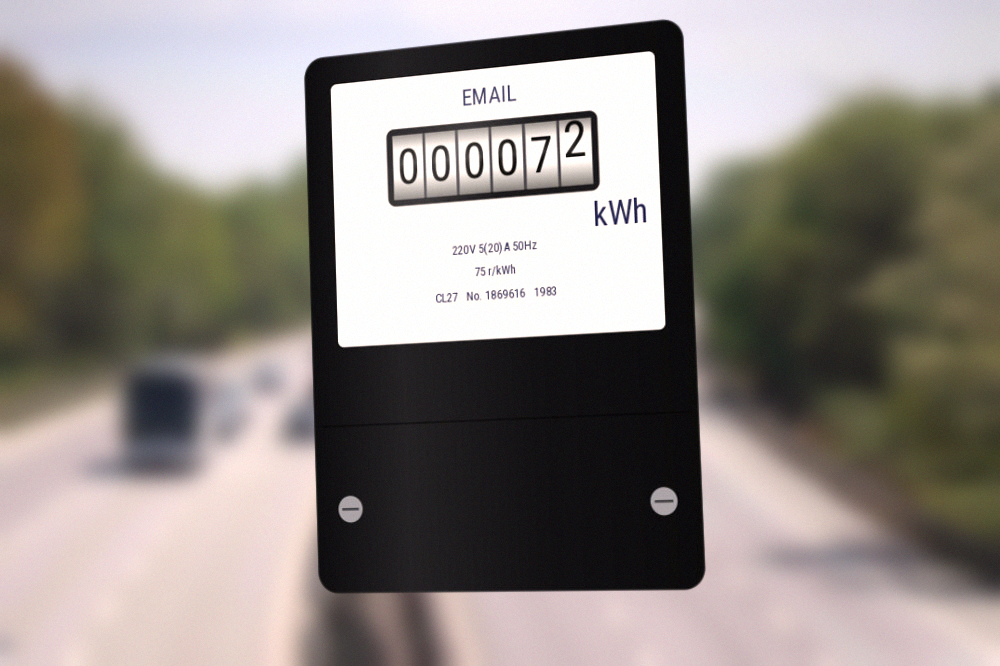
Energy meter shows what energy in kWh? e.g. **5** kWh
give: **72** kWh
